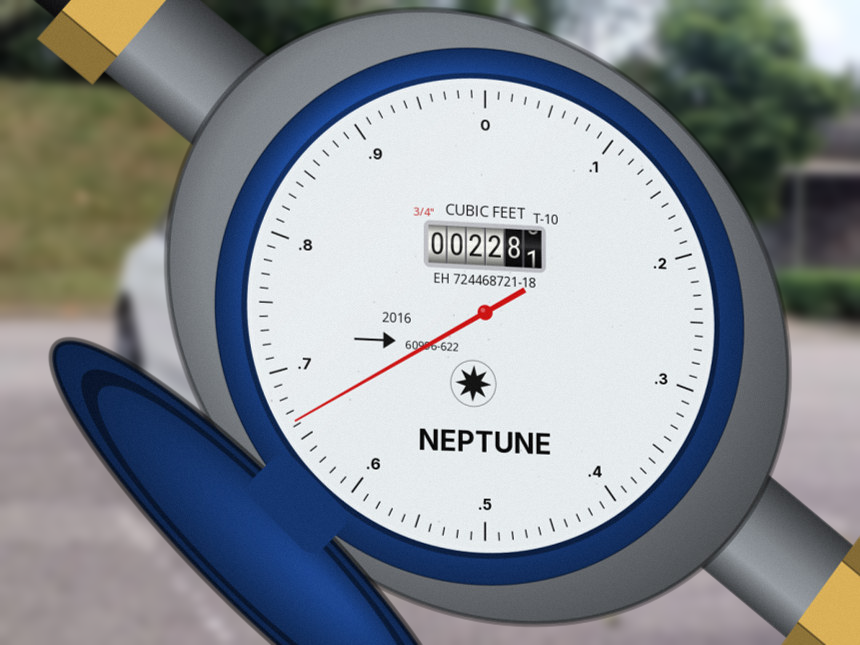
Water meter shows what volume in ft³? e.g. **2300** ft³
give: **2280.66** ft³
